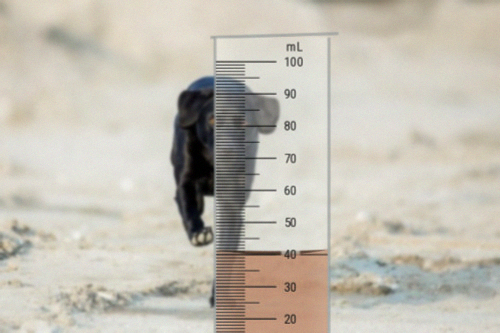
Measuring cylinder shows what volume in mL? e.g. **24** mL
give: **40** mL
